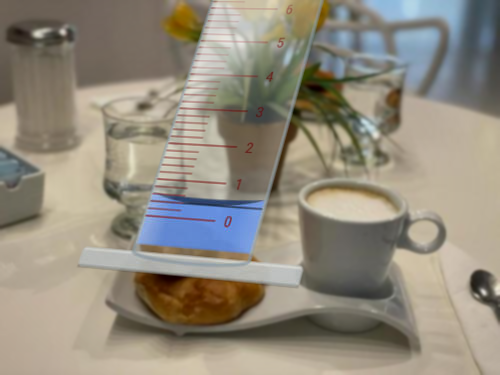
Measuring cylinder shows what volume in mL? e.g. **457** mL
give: **0.4** mL
